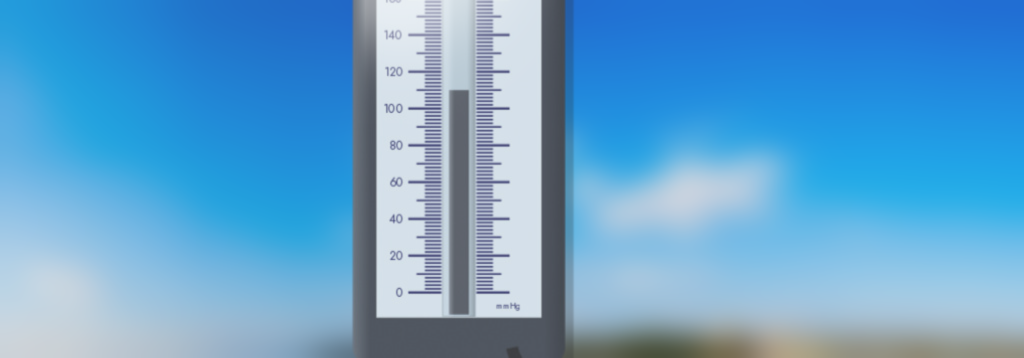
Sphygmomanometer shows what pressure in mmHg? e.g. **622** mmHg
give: **110** mmHg
